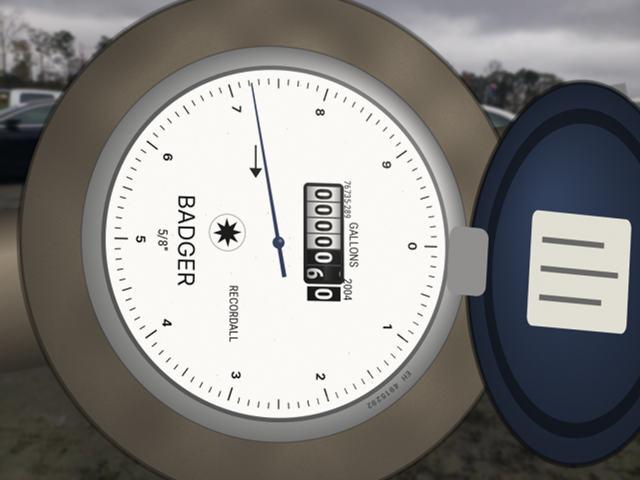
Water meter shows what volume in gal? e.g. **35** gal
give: **57.2** gal
